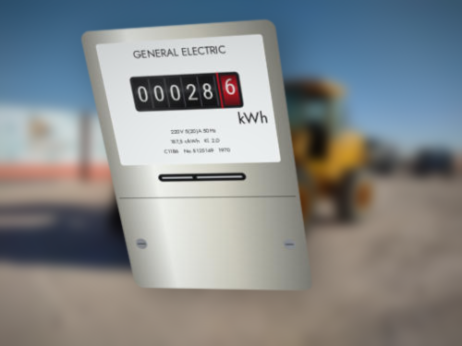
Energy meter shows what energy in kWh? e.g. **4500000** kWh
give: **28.6** kWh
